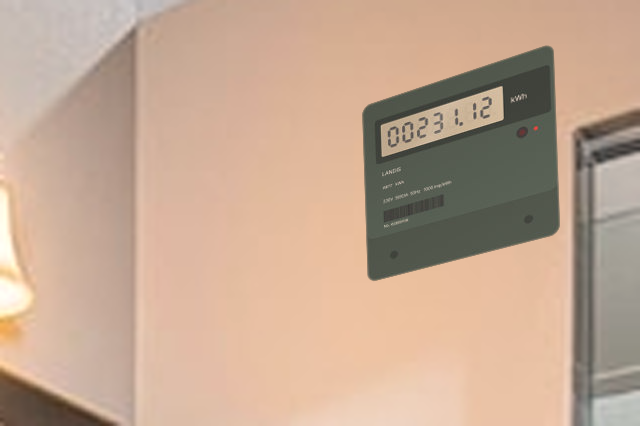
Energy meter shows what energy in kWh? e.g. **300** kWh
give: **231.12** kWh
